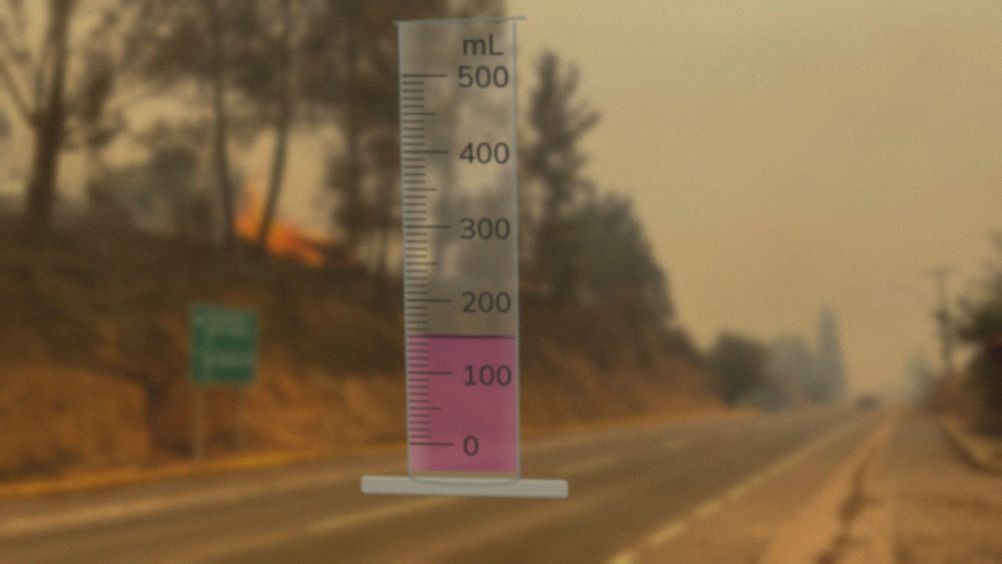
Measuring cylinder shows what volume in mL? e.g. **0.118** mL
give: **150** mL
